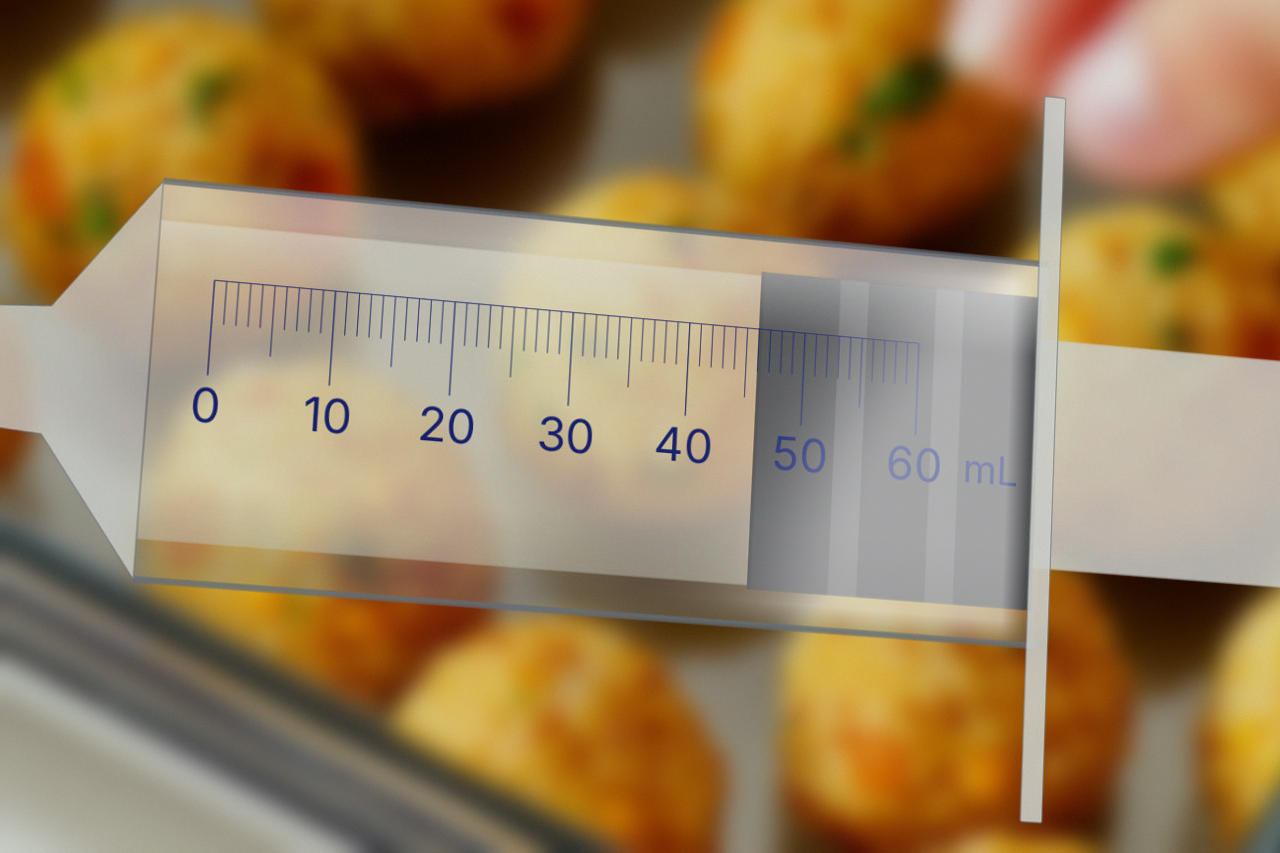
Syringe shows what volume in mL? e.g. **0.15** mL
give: **46** mL
